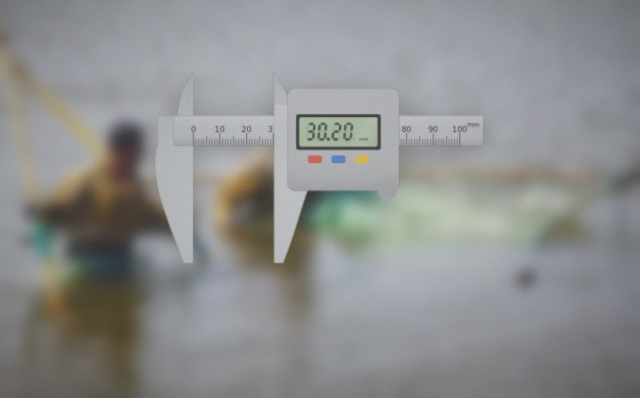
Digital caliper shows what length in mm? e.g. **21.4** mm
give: **30.20** mm
